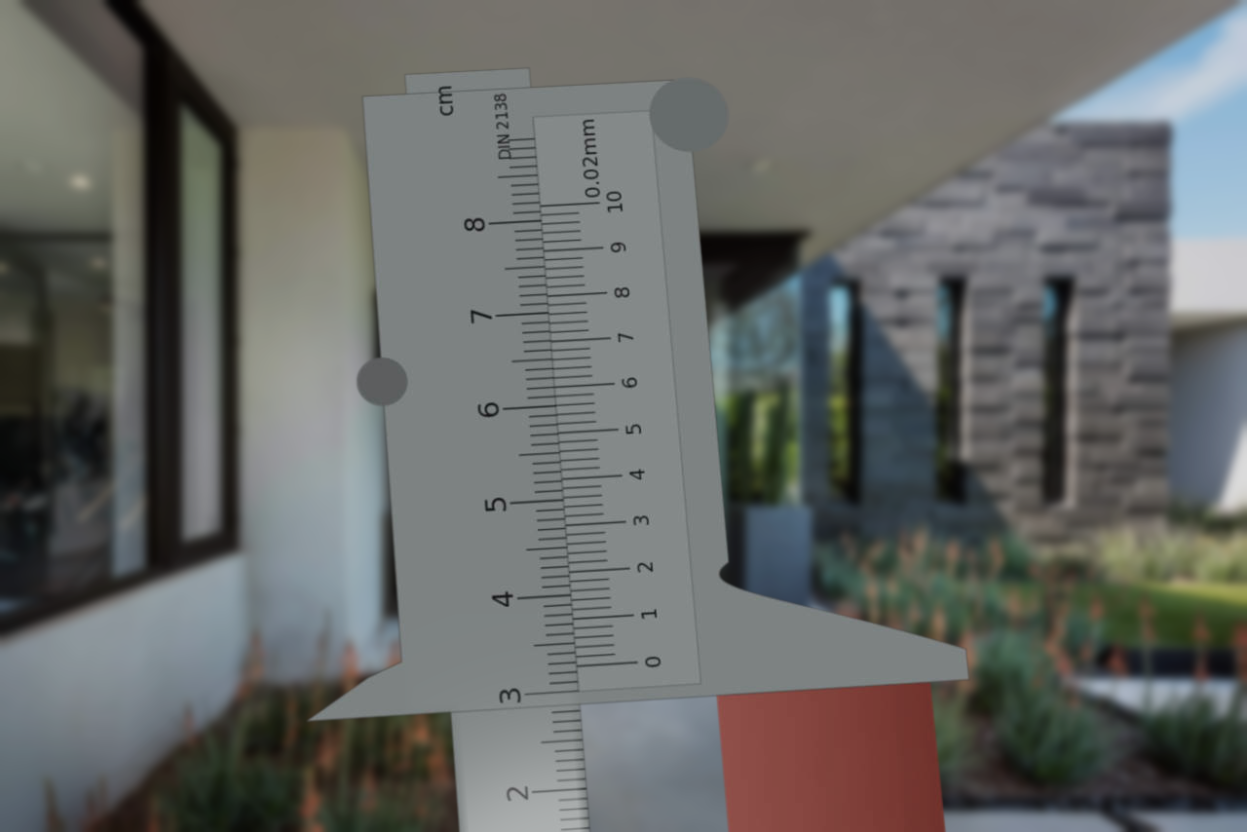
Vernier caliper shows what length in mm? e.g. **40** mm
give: **32.6** mm
